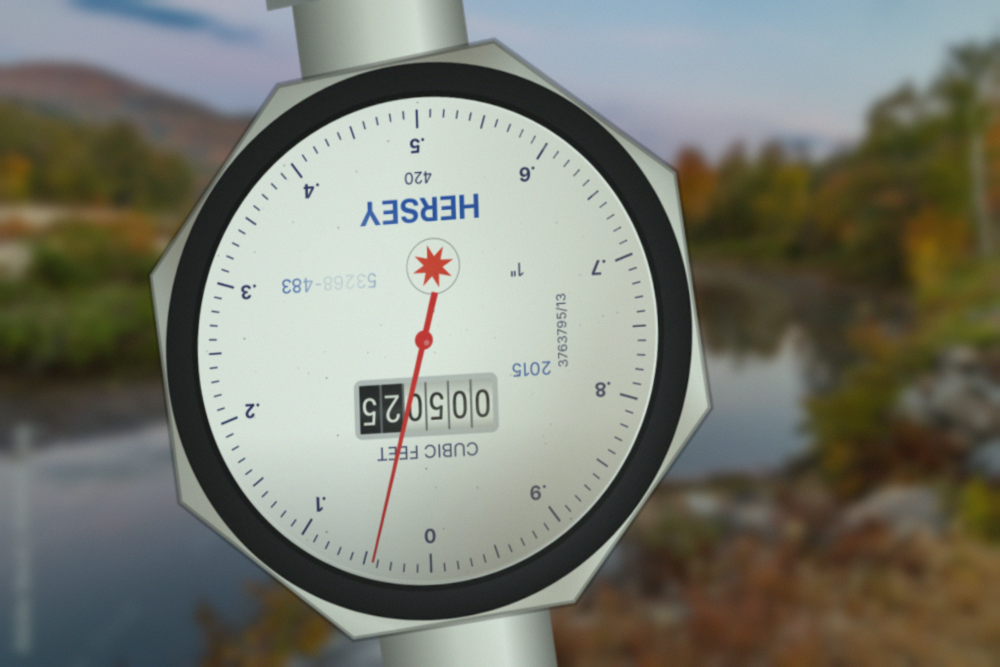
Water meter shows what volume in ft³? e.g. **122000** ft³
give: **5025.04** ft³
